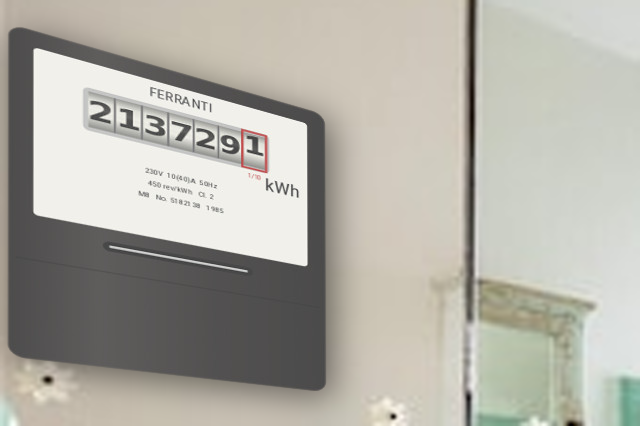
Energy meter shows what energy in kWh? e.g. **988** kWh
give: **213729.1** kWh
